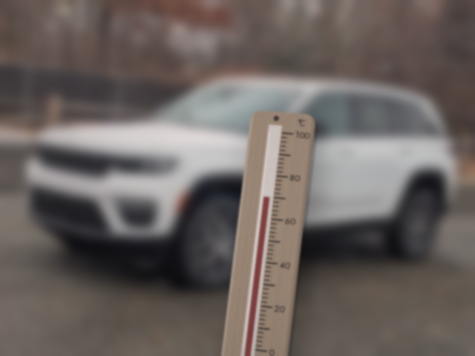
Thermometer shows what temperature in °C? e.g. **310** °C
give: **70** °C
